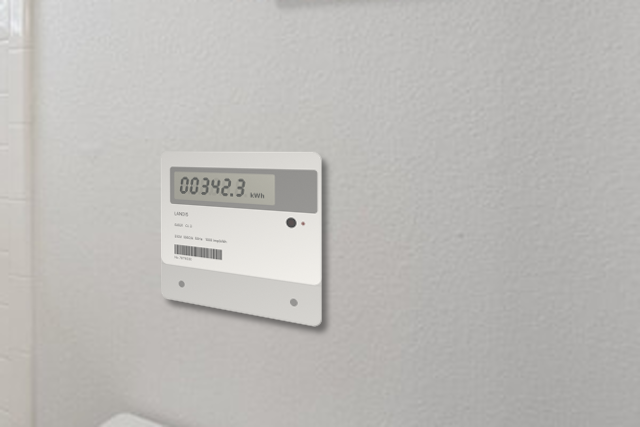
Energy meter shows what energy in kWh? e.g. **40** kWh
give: **342.3** kWh
